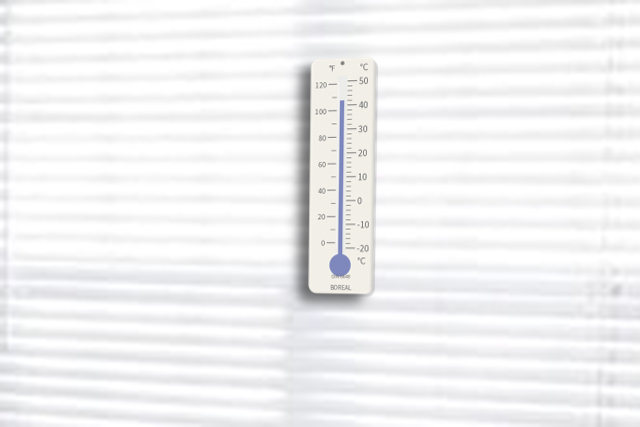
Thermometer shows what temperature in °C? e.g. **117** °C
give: **42** °C
